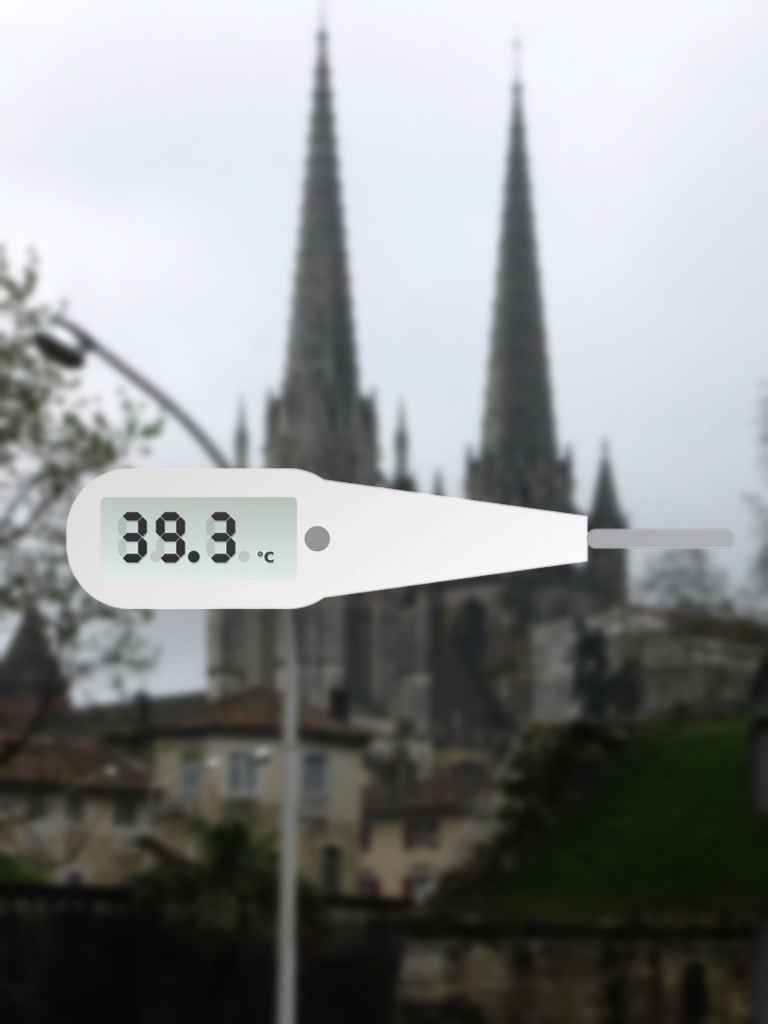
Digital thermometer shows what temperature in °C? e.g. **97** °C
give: **39.3** °C
